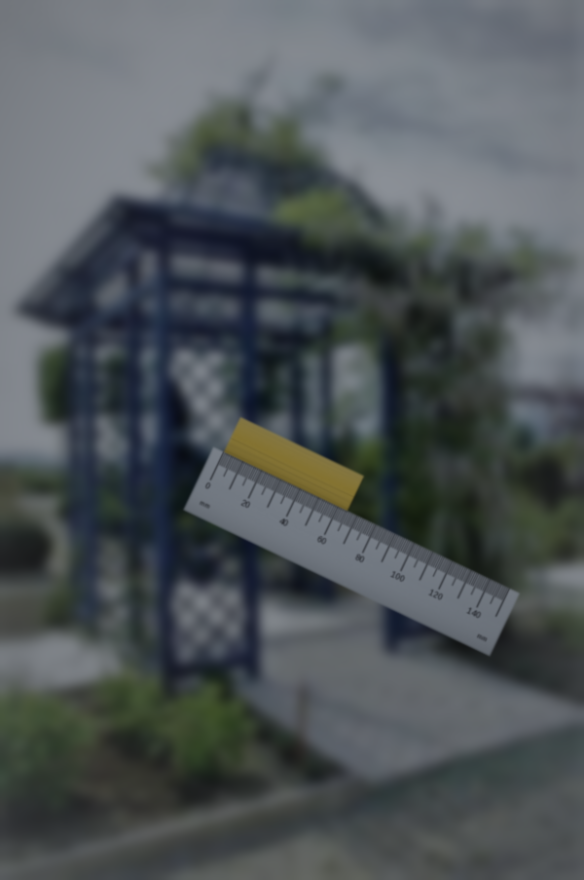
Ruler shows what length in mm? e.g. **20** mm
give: **65** mm
